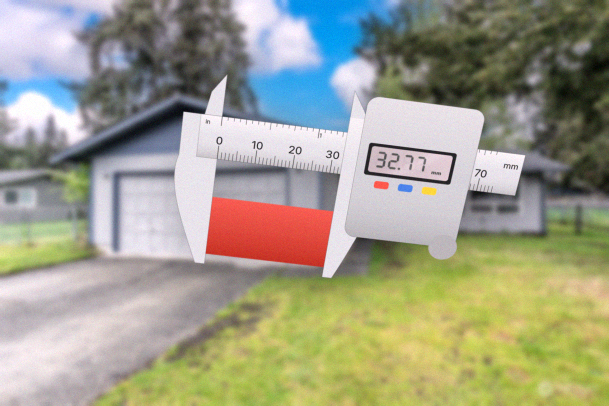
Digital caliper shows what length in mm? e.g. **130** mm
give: **32.77** mm
